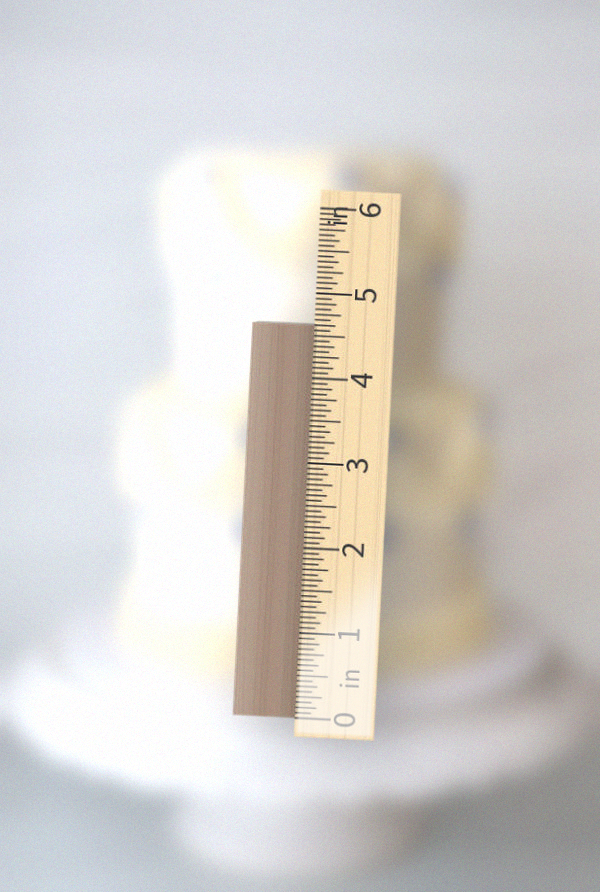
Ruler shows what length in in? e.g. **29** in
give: **4.625** in
